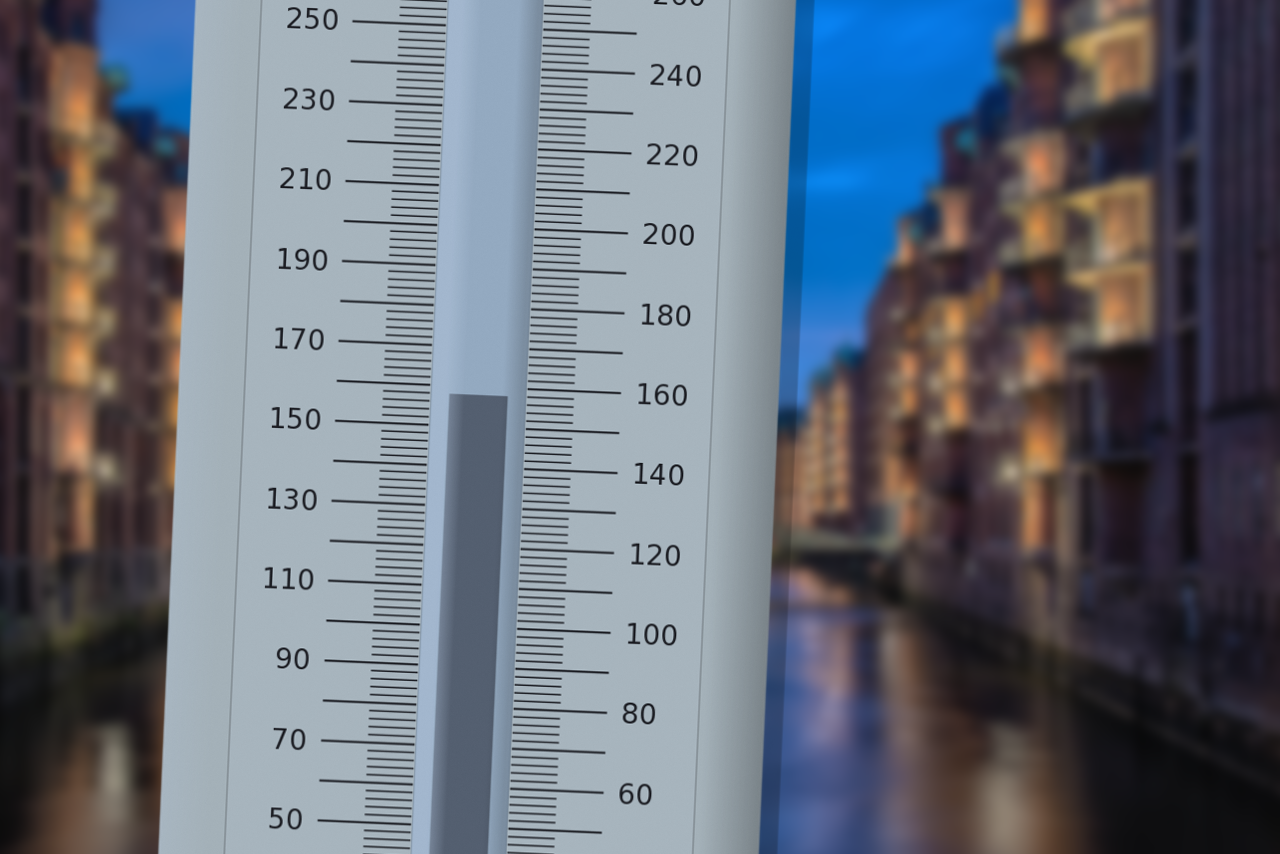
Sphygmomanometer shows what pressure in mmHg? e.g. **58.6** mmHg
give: **158** mmHg
